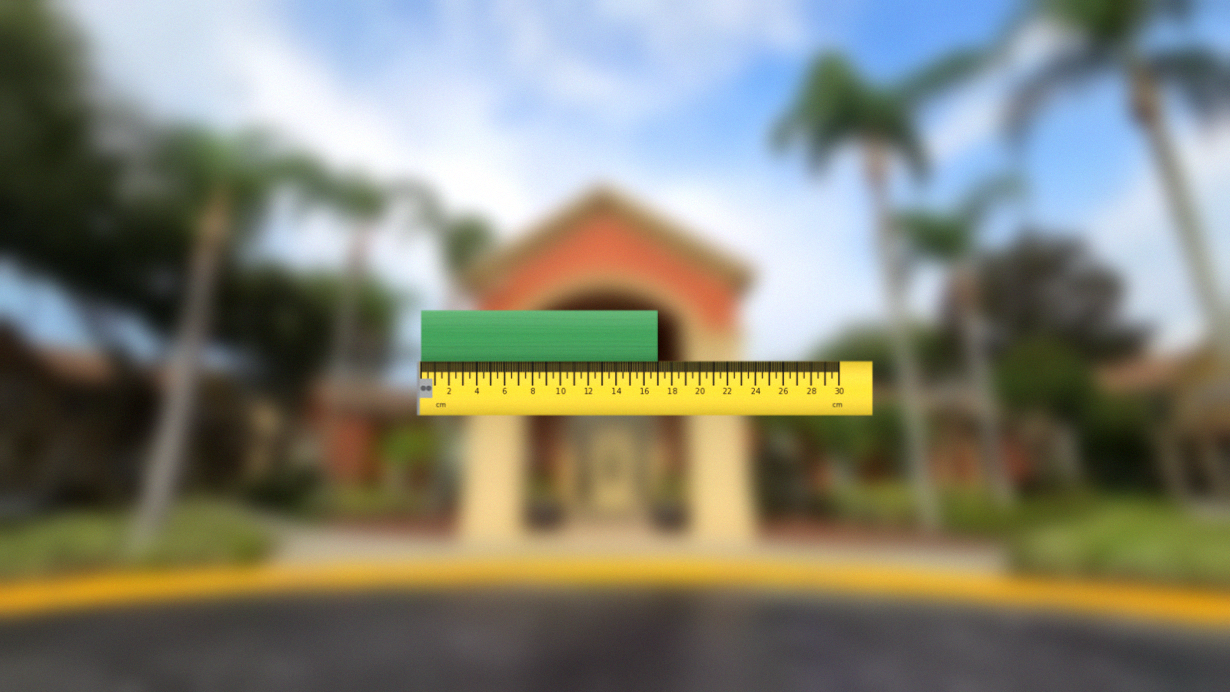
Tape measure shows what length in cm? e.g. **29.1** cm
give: **17** cm
